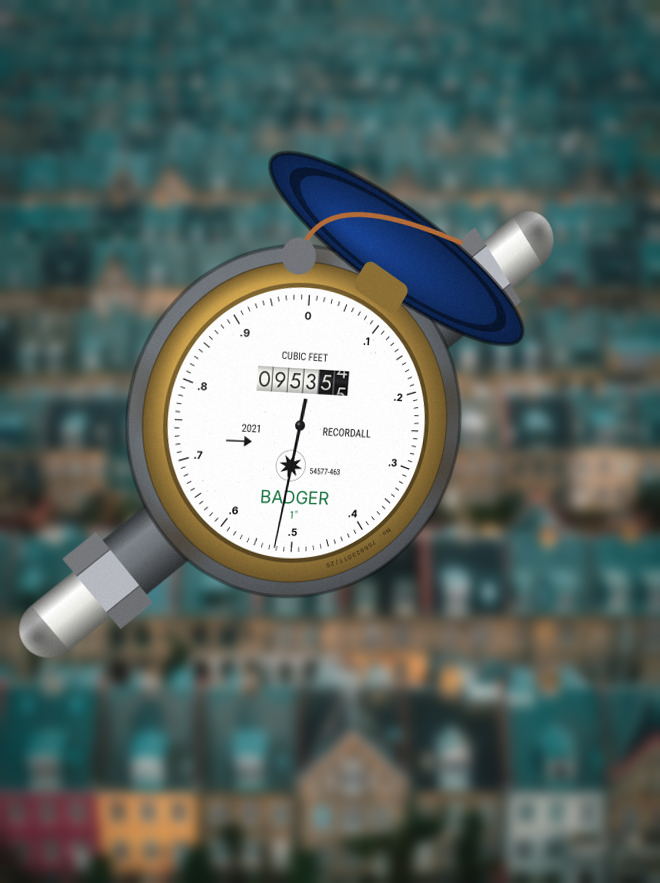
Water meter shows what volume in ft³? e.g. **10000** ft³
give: **95354.52** ft³
